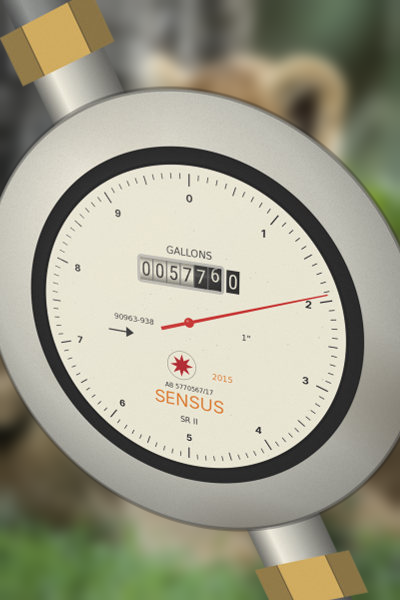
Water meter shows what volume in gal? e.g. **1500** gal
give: **57761.9** gal
